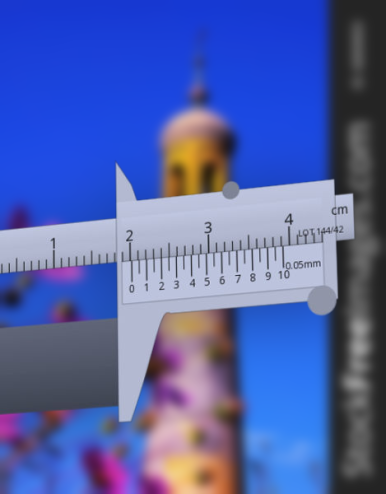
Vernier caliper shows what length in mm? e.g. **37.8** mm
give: **20.2** mm
